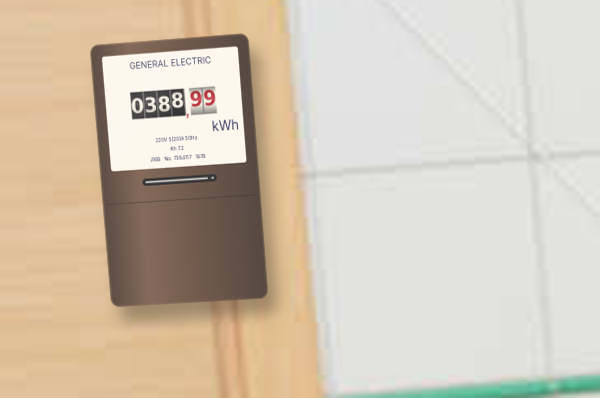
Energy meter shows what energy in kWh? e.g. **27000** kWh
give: **388.99** kWh
